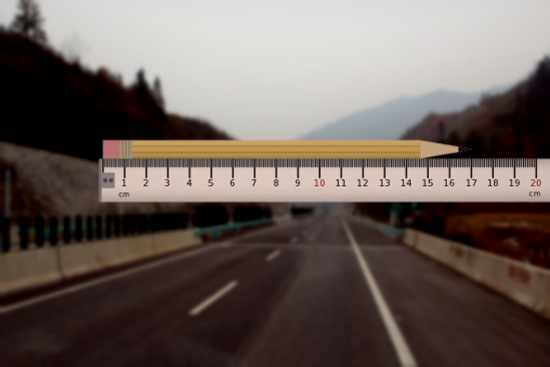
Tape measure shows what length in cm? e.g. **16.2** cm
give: **17** cm
